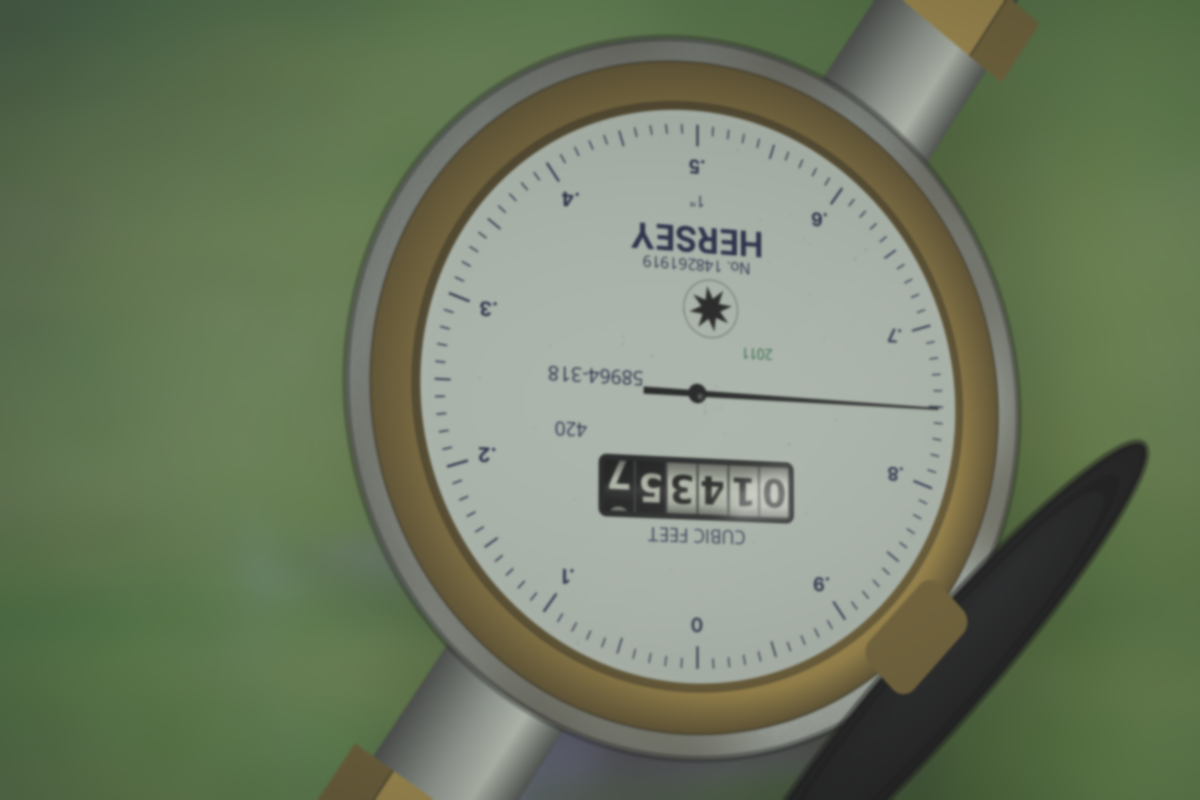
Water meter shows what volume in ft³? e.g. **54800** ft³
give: **14356.75** ft³
